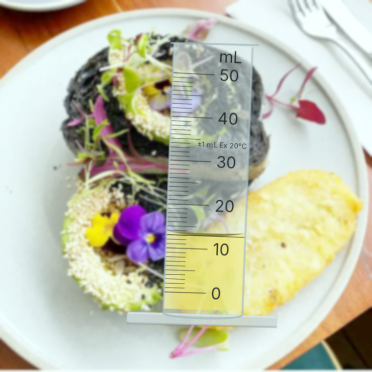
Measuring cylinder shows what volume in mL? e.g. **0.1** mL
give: **13** mL
